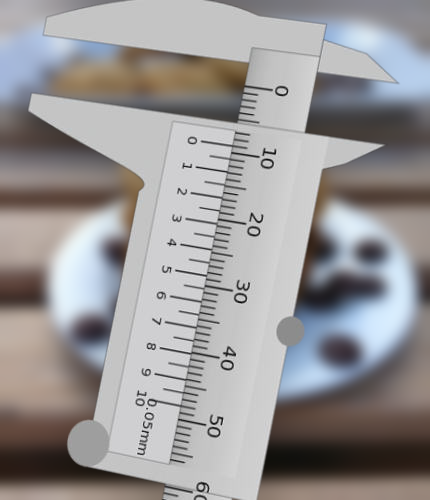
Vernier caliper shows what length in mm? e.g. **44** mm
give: **9.0** mm
